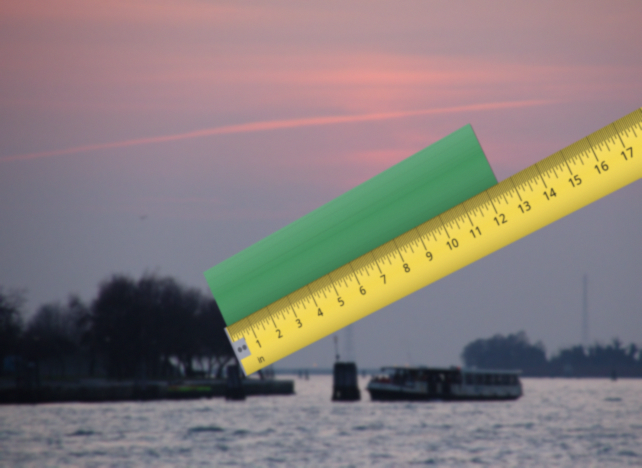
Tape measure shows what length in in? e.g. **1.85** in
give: **12.5** in
